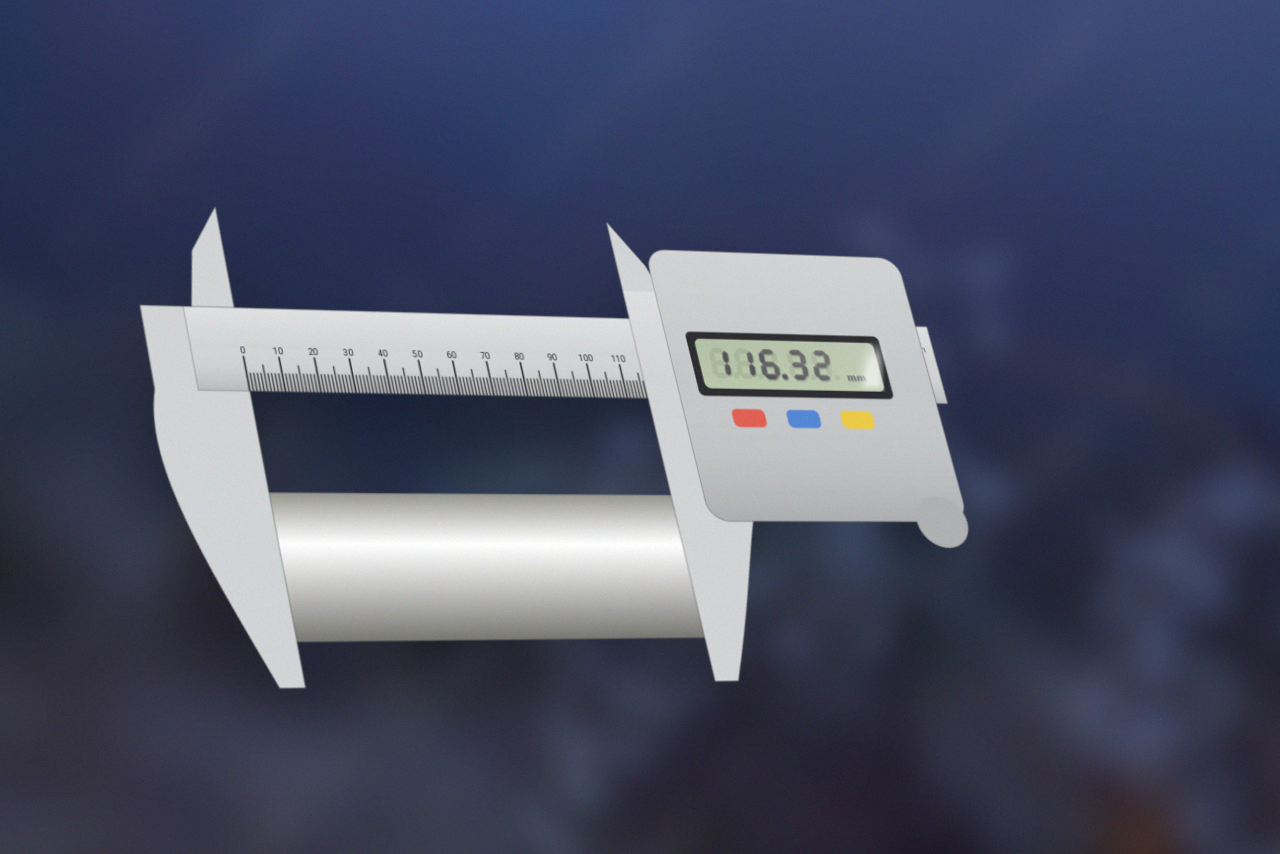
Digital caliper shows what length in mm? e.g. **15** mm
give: **116.32** mm
